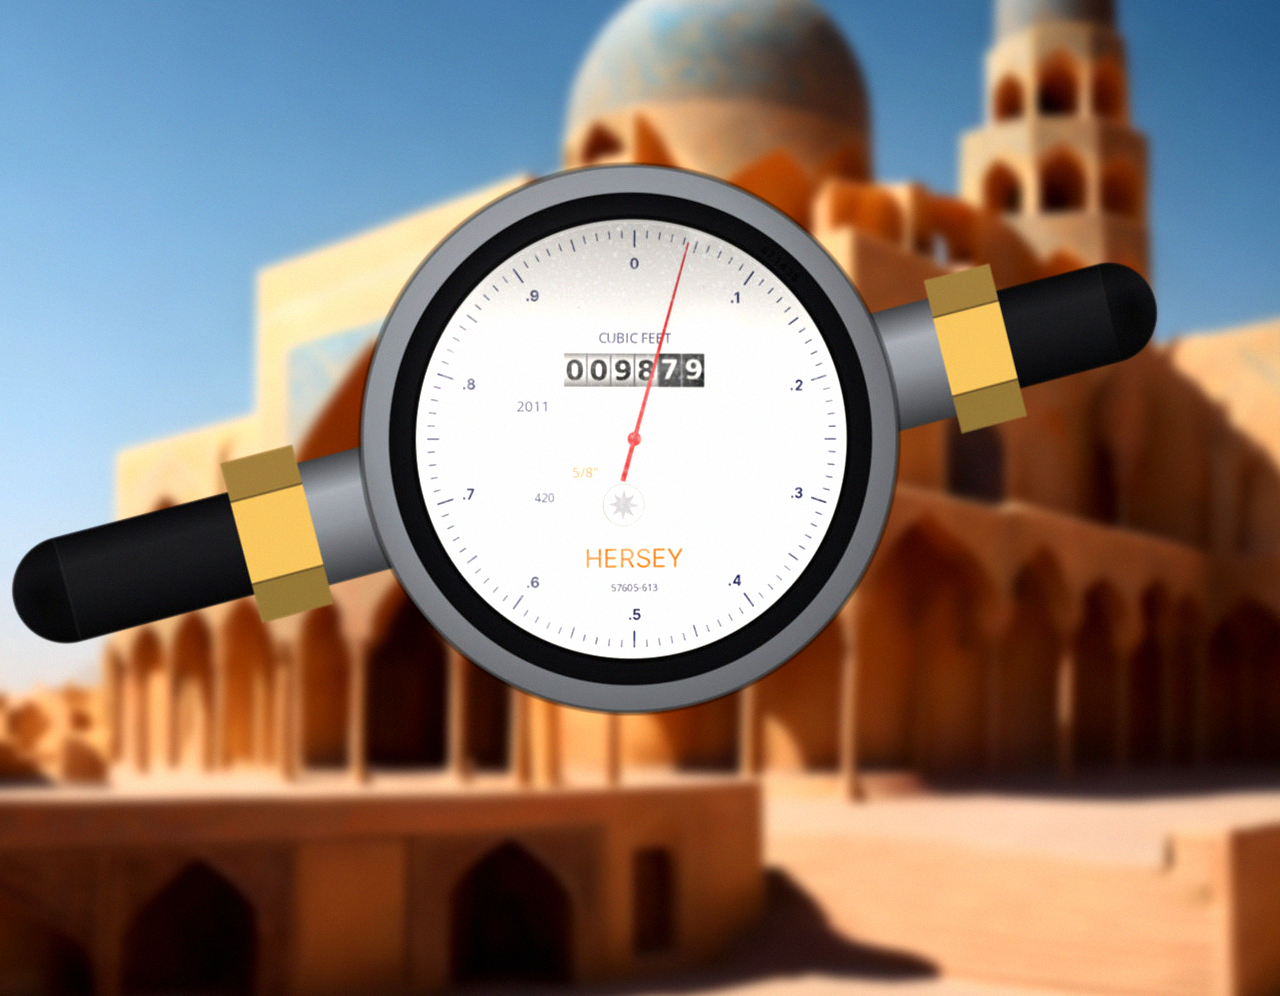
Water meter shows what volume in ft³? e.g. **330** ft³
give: **9879.04** ft³
